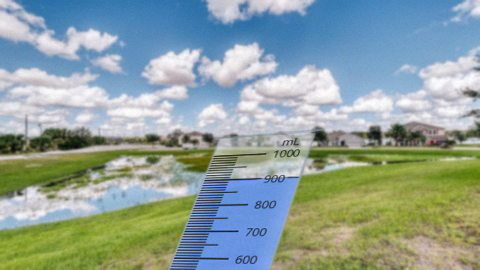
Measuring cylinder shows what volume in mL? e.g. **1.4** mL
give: **900** mL
